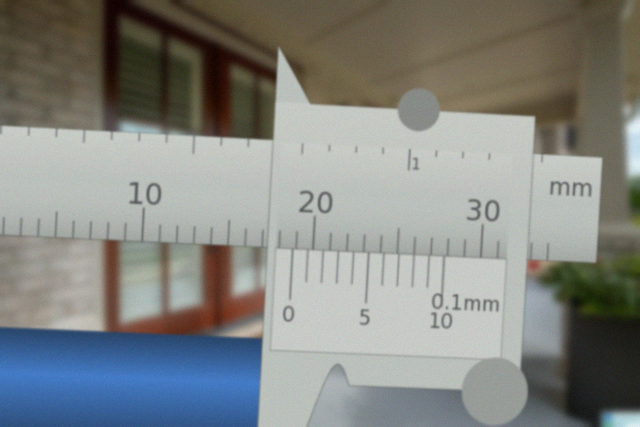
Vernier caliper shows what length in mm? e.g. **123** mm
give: **18.8** mm
